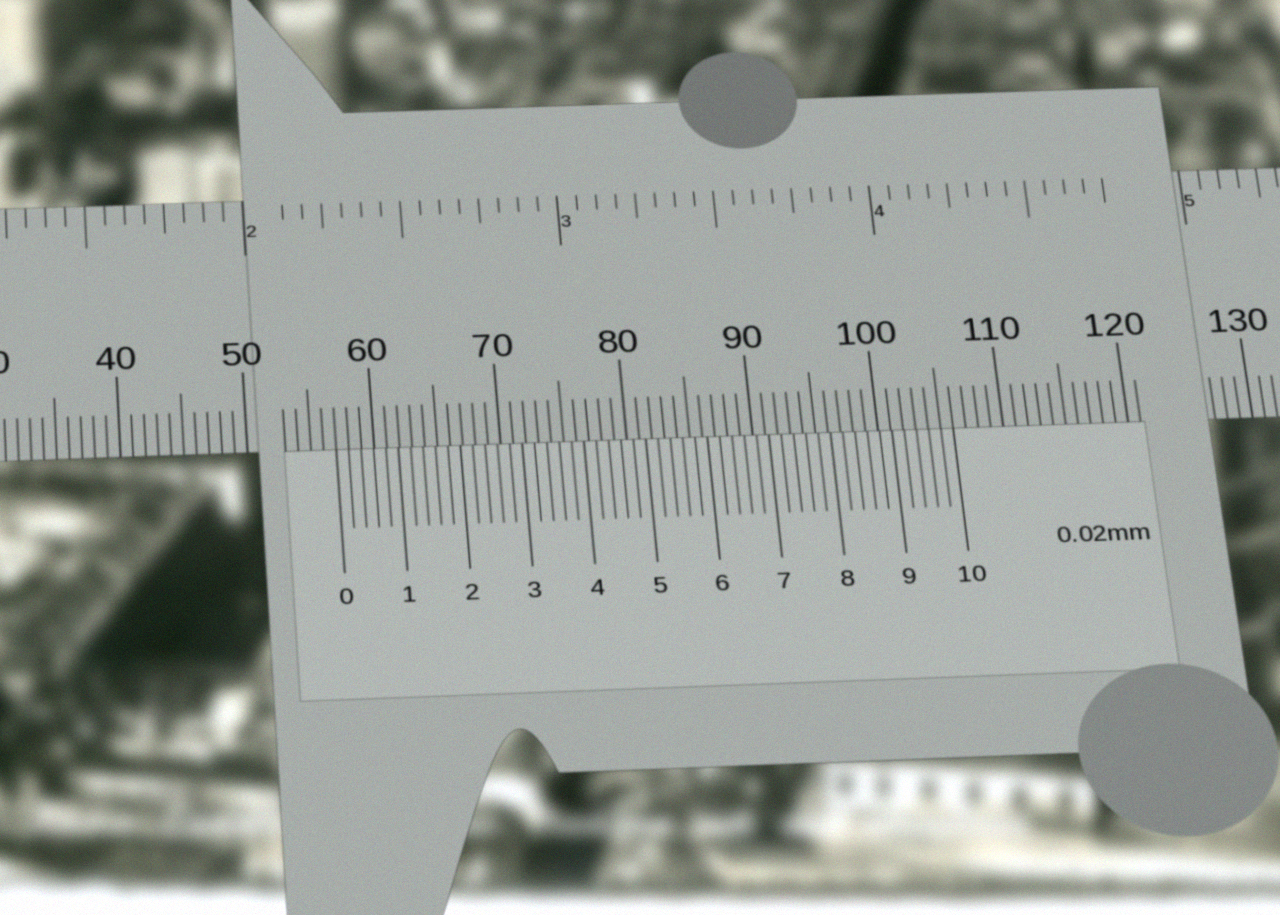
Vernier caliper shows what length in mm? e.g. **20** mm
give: **57.0** mm
